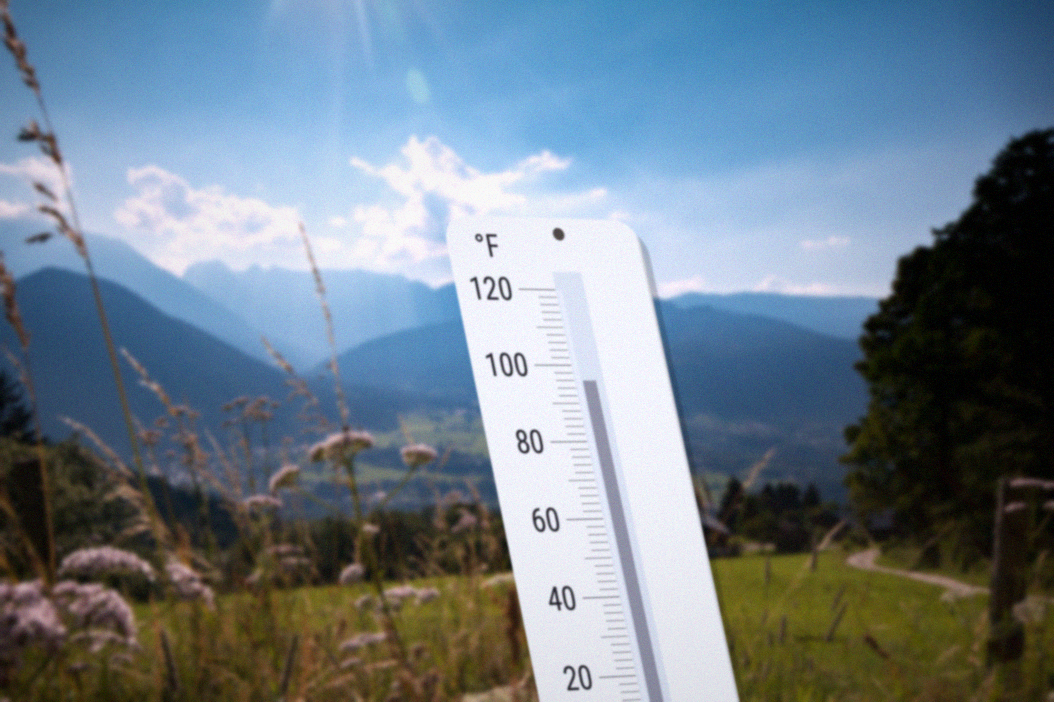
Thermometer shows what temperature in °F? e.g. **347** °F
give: **96** °F
